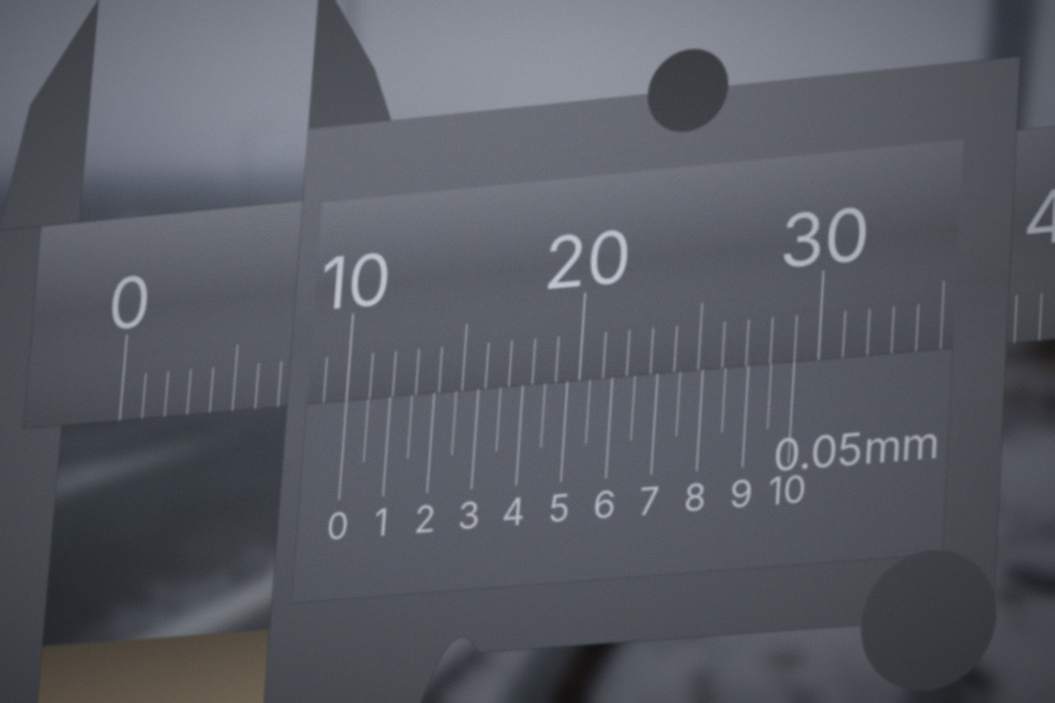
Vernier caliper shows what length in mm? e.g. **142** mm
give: **10.0** mm
